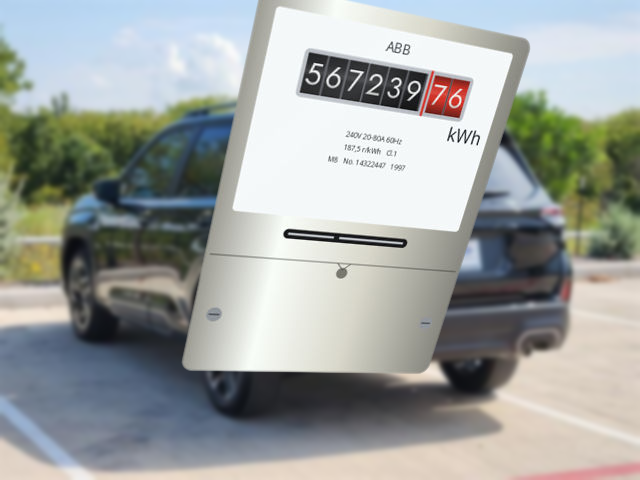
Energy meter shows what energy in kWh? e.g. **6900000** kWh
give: **567239.76** kWh
